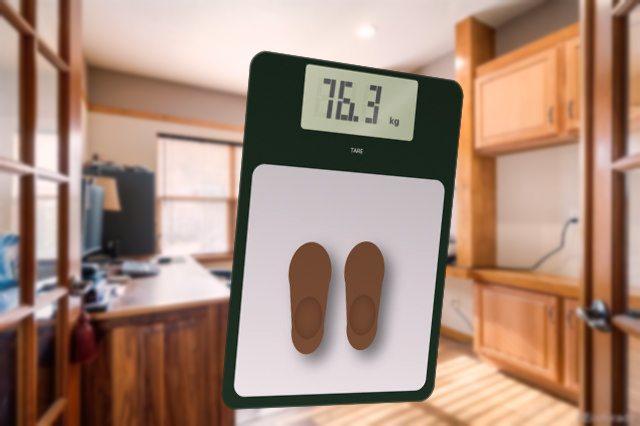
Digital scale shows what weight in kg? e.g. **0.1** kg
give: **76.3** kg
